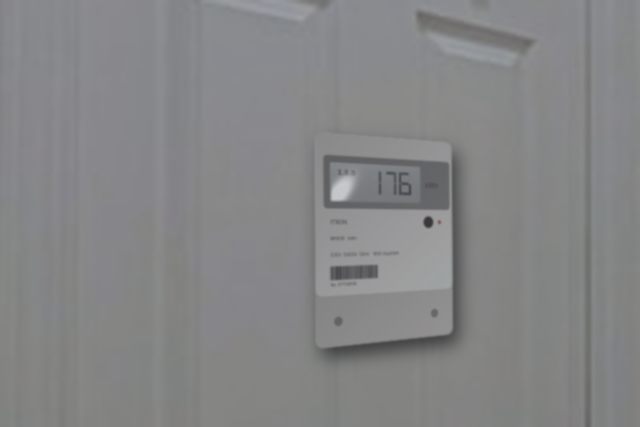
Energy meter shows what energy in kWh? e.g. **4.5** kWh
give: **176** kWh
